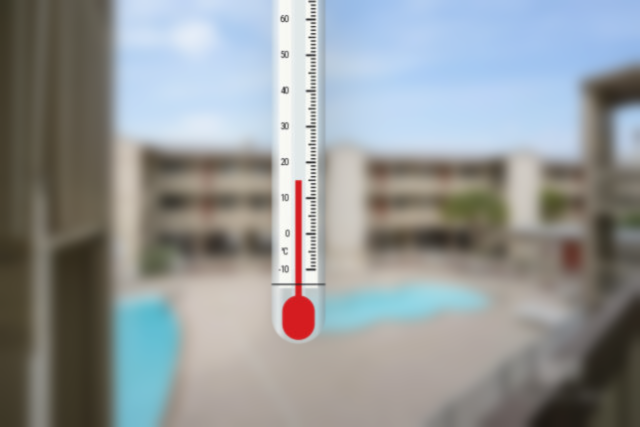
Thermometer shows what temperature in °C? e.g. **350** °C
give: **15** °C
